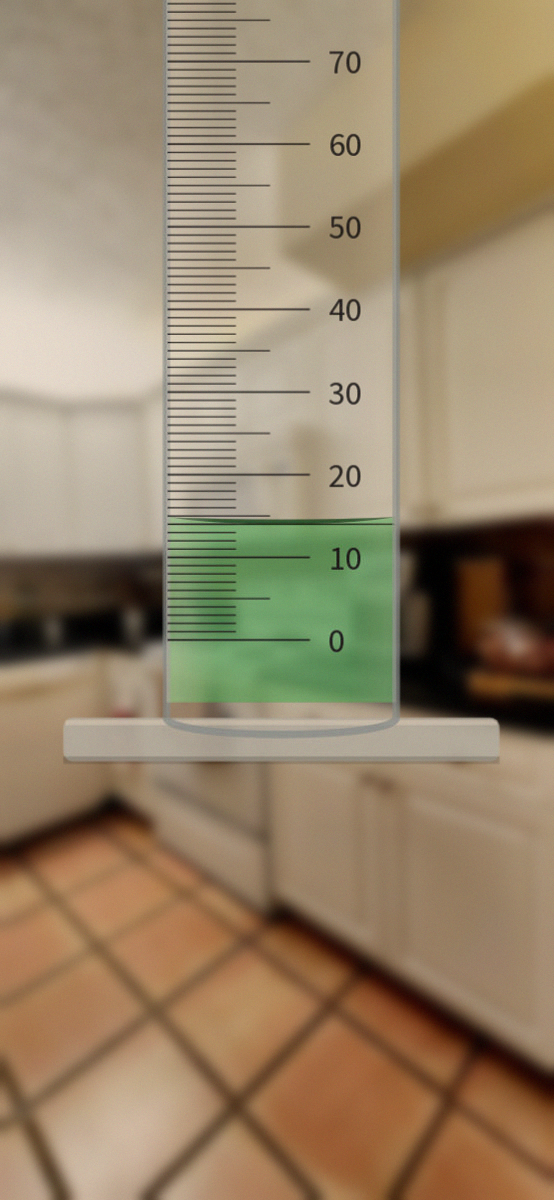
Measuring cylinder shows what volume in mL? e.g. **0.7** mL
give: **14** mL
